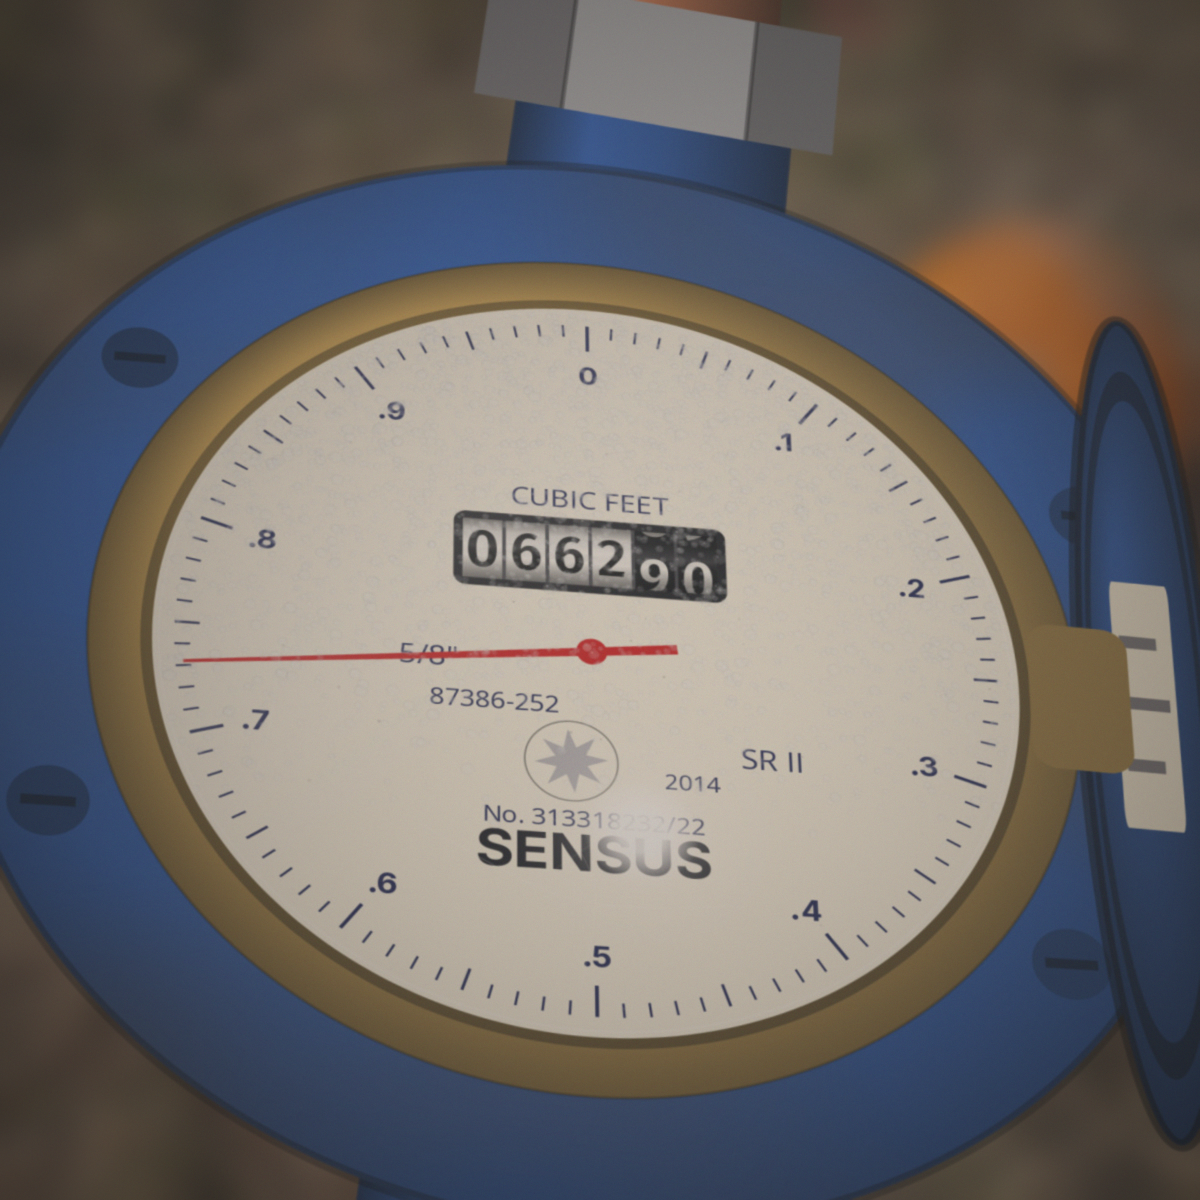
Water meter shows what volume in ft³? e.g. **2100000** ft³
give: **66289.73** ft³
